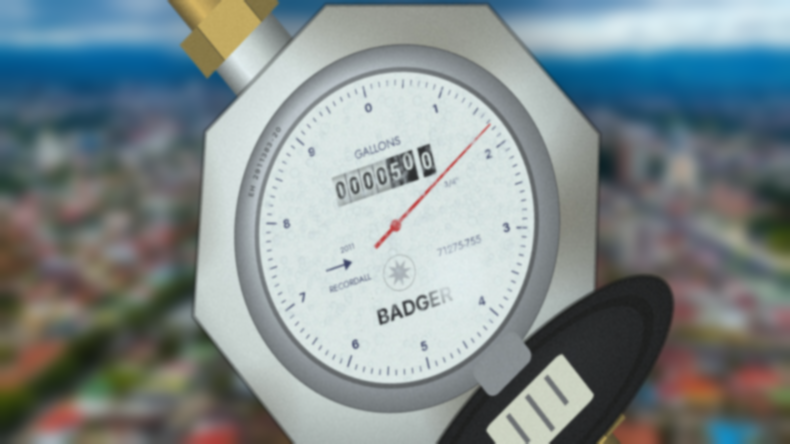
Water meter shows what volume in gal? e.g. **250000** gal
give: **501.7** gal
